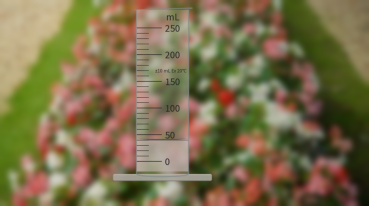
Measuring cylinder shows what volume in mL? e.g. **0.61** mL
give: **40** mL
